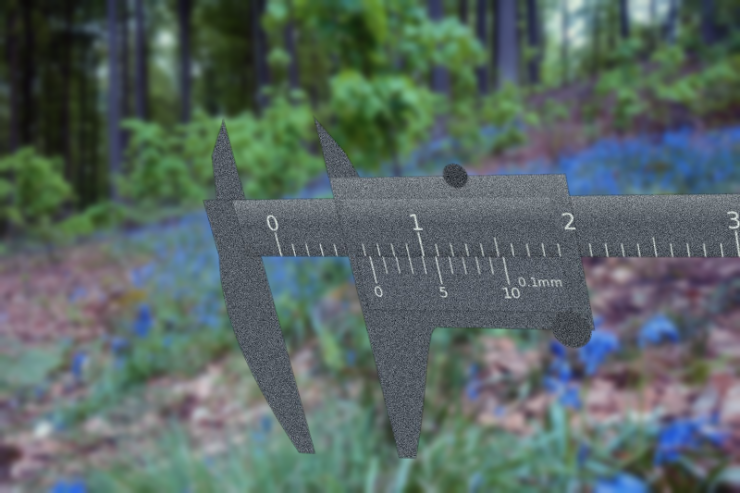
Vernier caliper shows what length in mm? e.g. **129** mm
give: **6.3** mm
